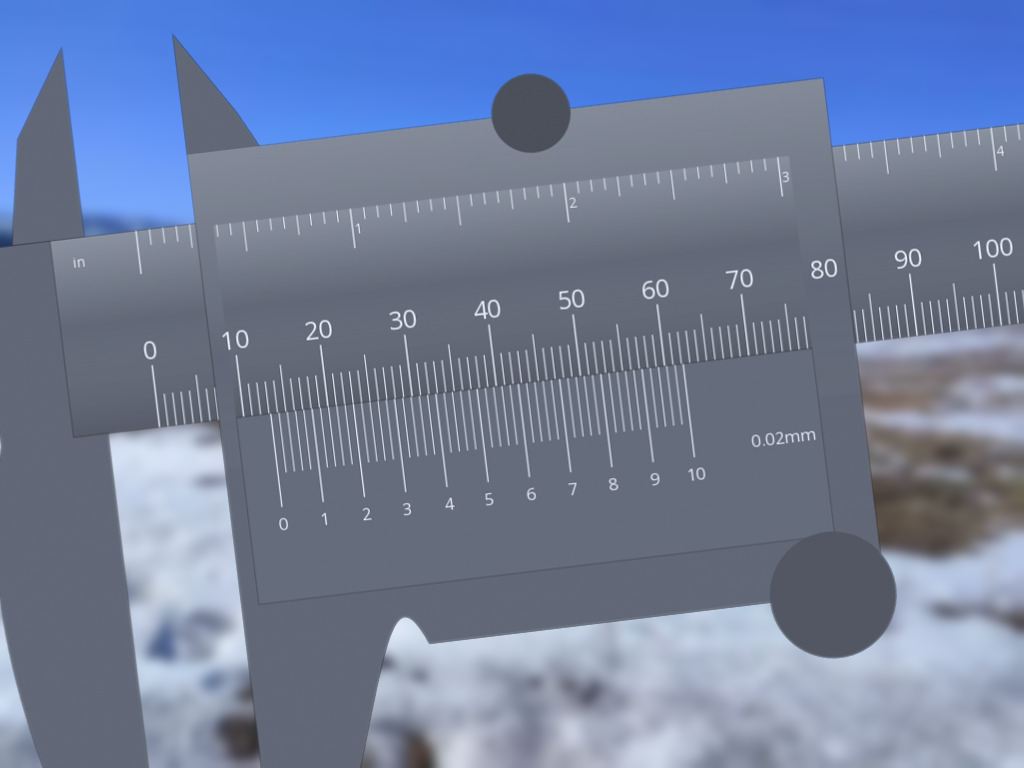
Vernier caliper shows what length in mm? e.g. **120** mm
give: **13.2** mm
